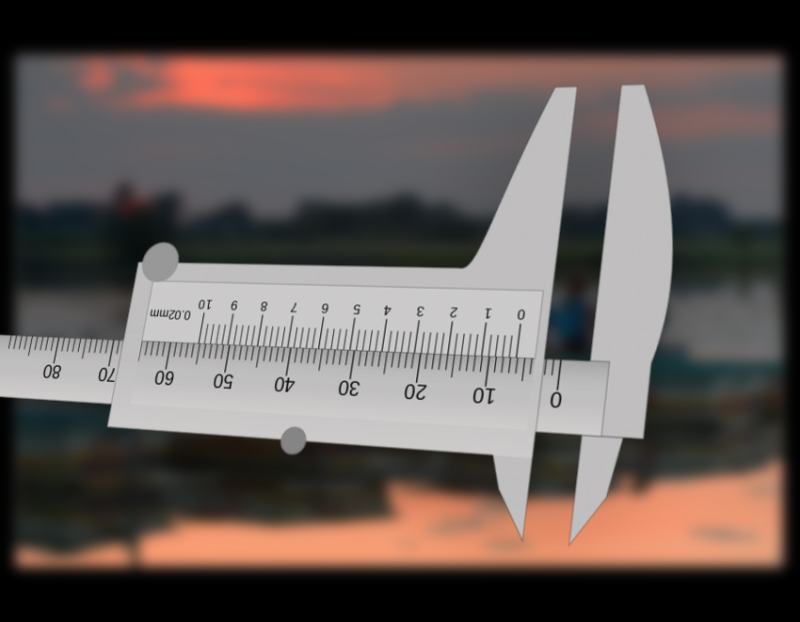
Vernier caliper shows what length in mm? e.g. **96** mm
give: **6.2** mm
